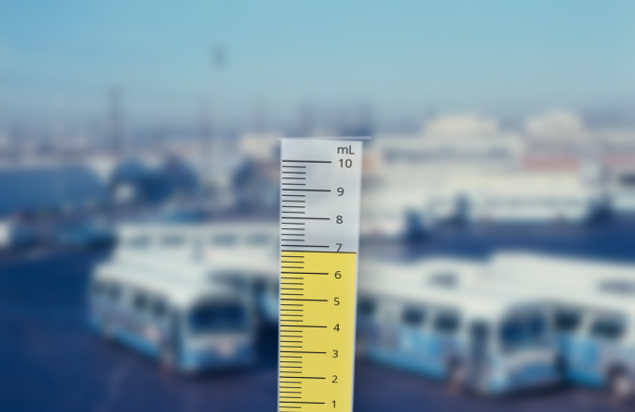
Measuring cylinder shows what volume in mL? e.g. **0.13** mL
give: **6.8** mL
